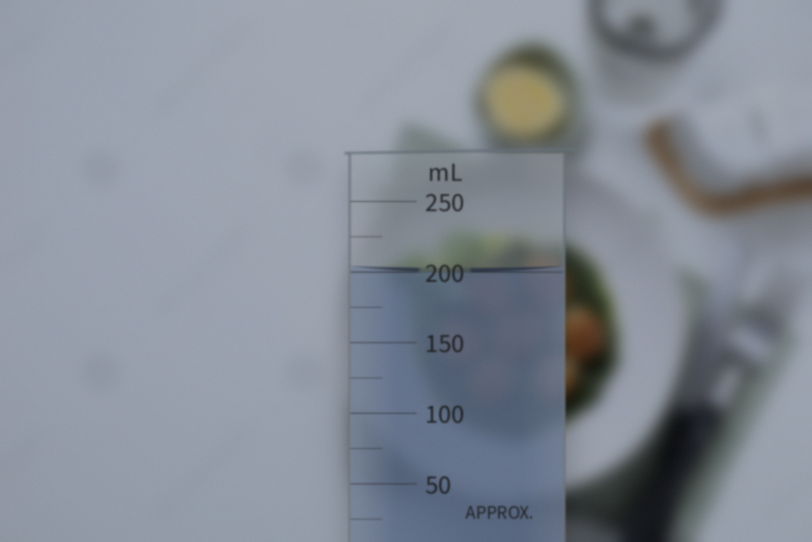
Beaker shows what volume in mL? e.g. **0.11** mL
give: **200** mL
